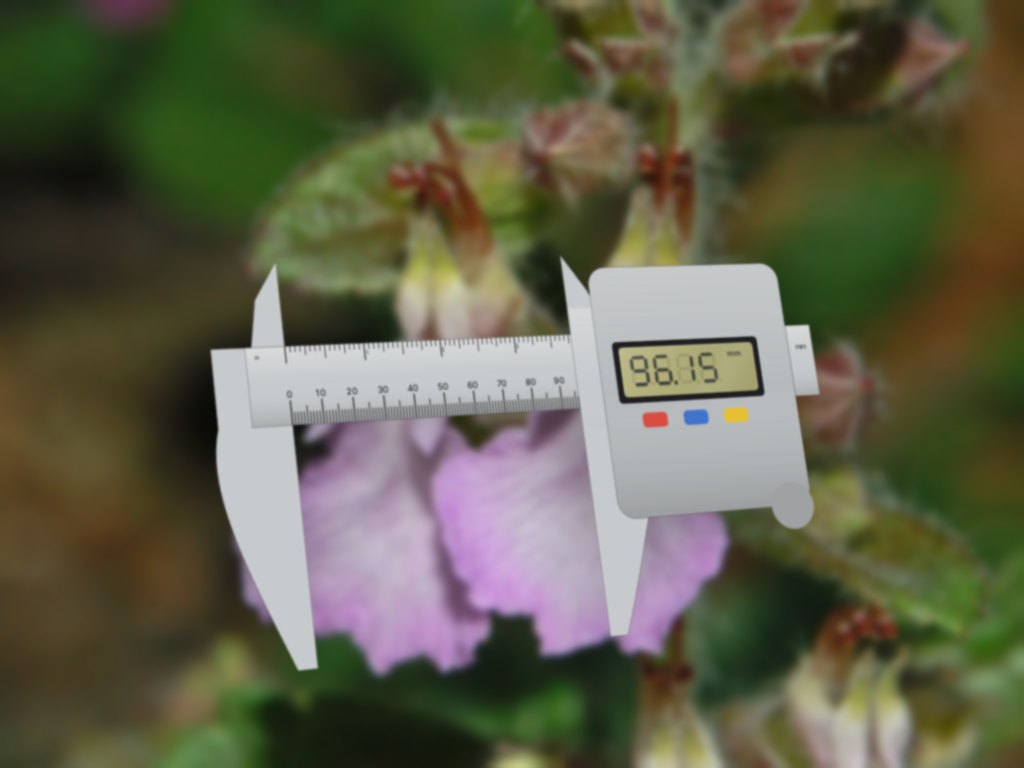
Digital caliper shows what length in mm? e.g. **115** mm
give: **96.15** mm
